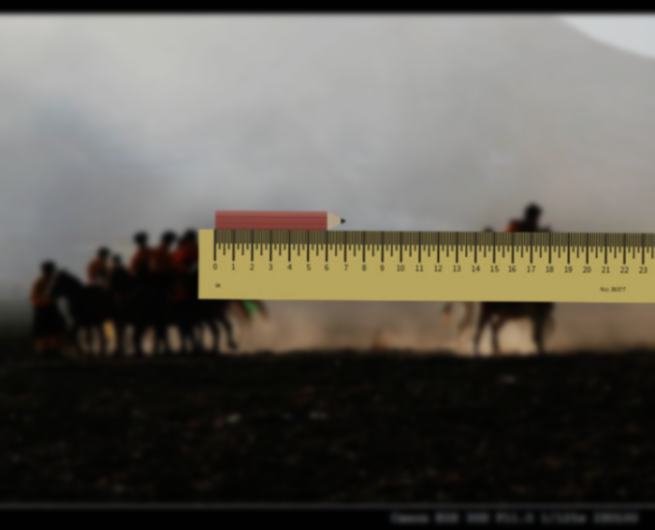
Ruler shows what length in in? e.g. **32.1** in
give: **7** in
